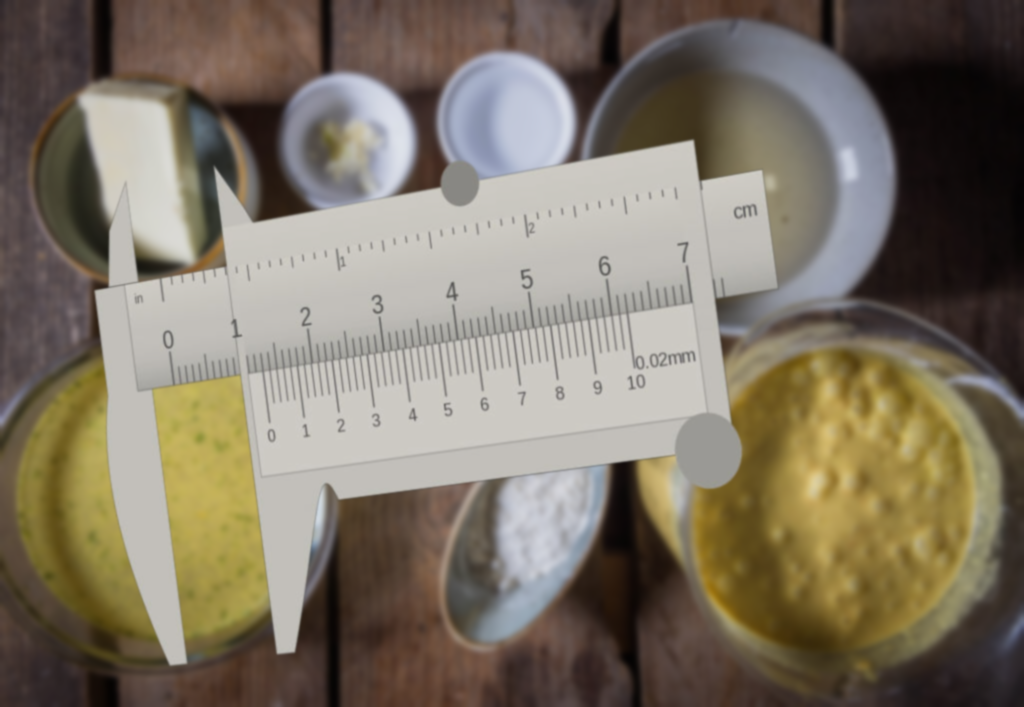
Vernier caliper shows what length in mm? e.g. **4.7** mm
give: **13.0** mm
